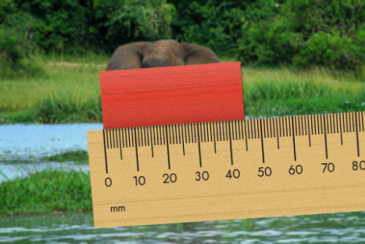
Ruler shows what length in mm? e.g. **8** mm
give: **45** mm
